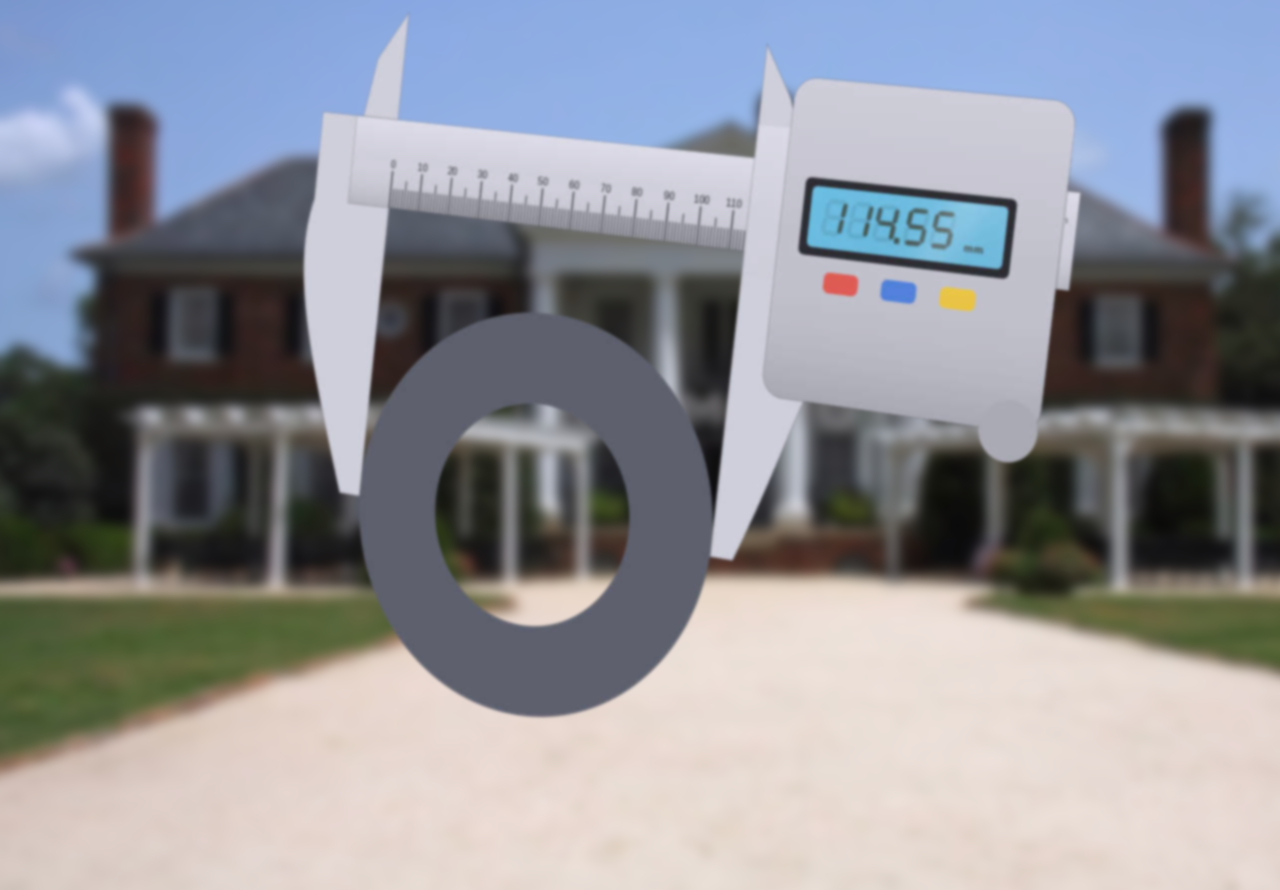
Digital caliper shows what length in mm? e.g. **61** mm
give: **114.55** mm
